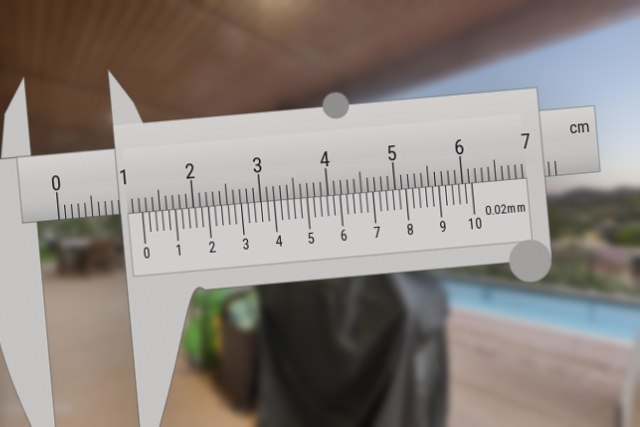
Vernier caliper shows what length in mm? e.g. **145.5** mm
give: **12.4** mm
